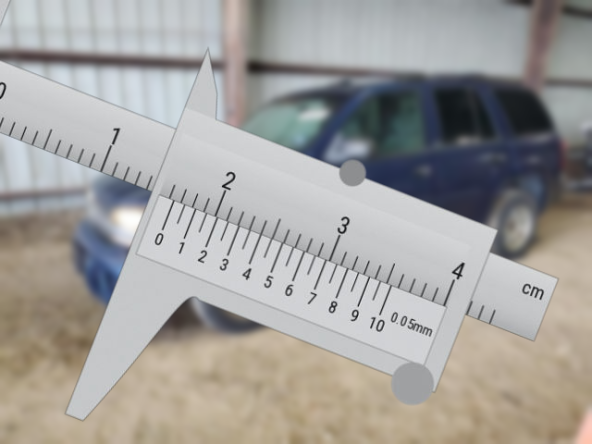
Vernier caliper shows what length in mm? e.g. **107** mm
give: **16.4** mm
